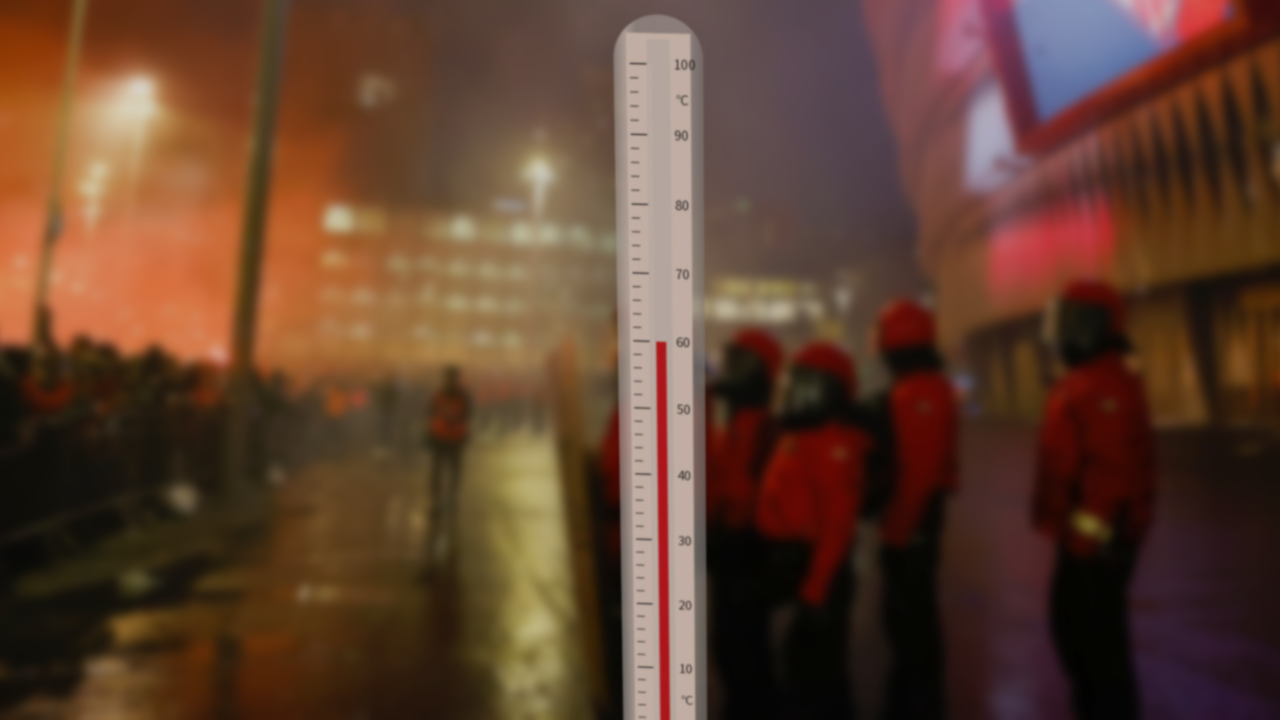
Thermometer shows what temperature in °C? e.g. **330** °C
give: **60** °C
